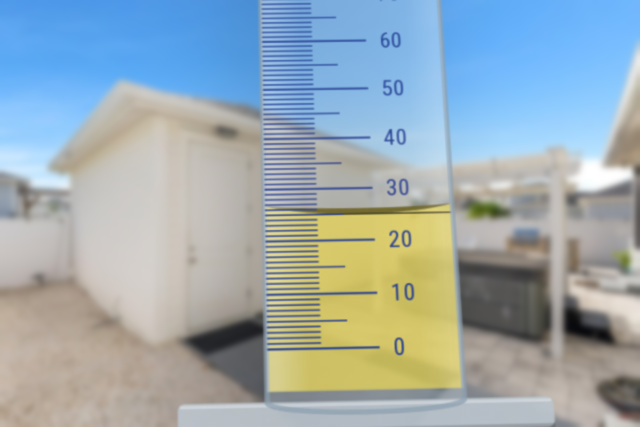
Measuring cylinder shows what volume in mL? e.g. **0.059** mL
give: **25** mL
